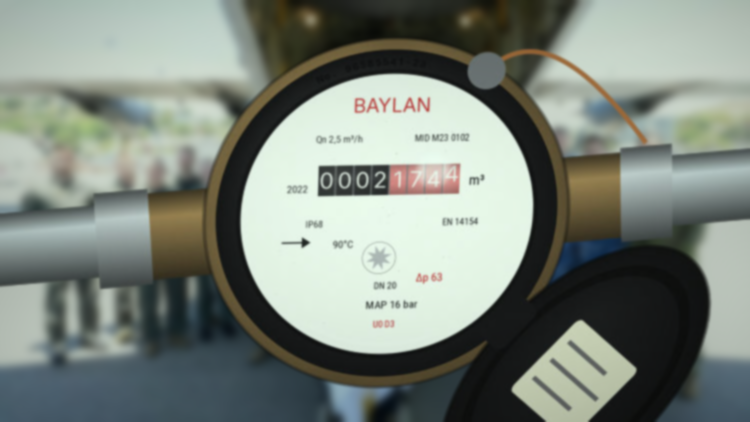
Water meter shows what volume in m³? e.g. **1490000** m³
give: **2.1744** m³
